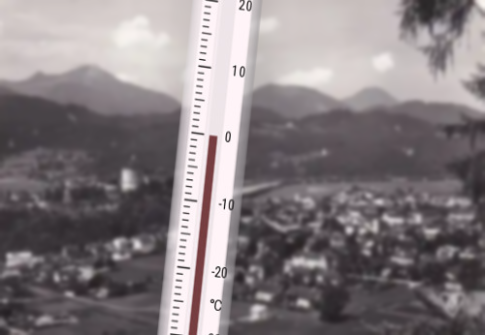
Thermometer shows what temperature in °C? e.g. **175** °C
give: **0** °C
